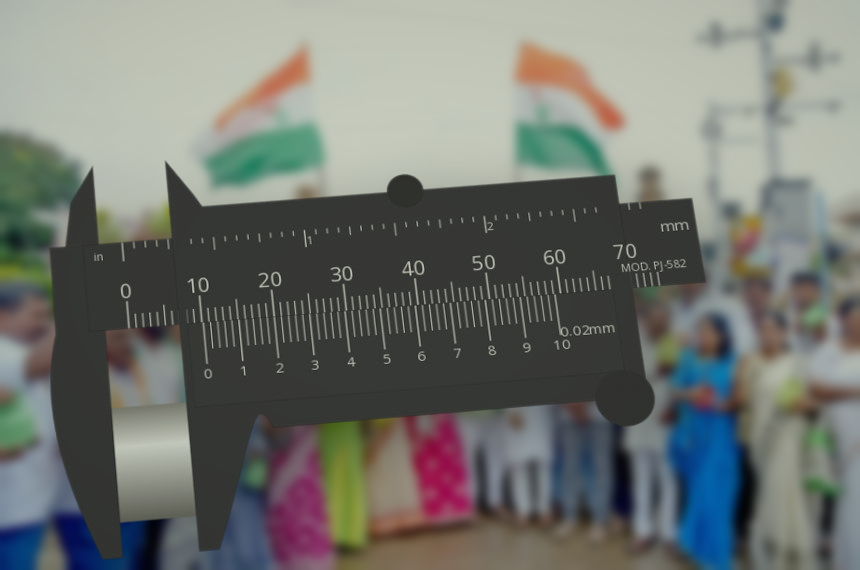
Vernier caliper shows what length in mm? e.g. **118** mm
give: **10.2** mm
